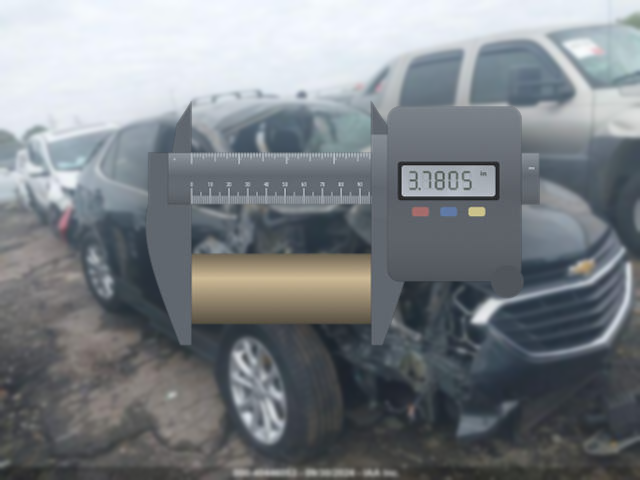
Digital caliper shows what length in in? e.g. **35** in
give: **3.7805** in
